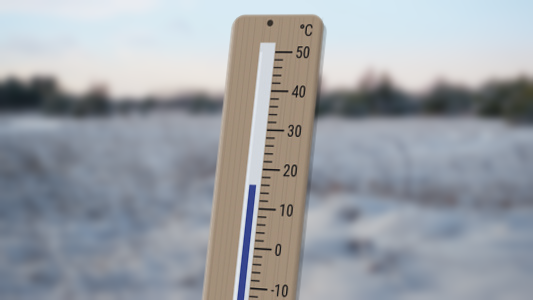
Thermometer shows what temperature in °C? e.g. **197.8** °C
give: **16** °C
